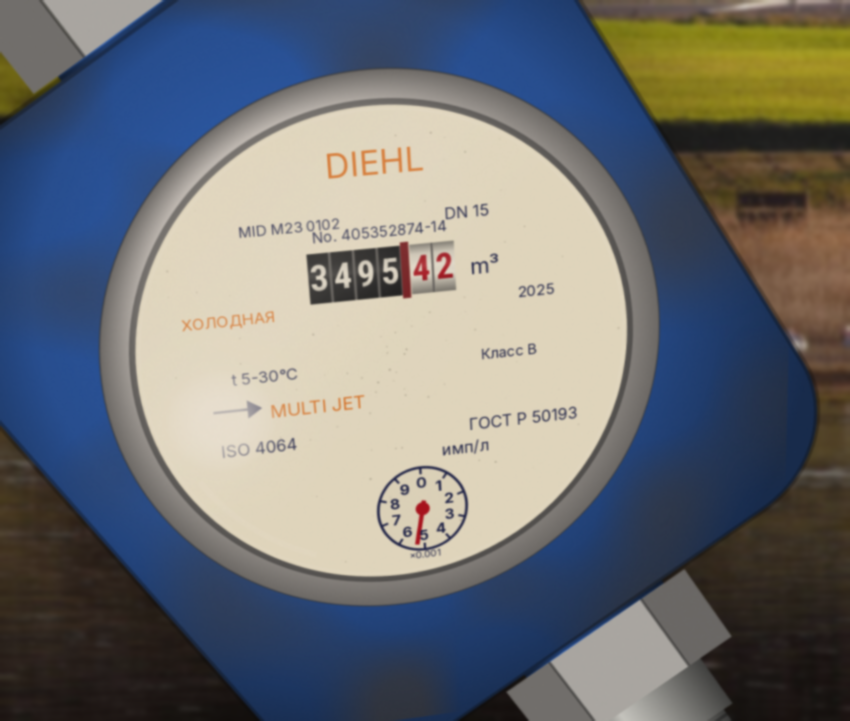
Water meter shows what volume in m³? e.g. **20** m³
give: **3495.425** m³
